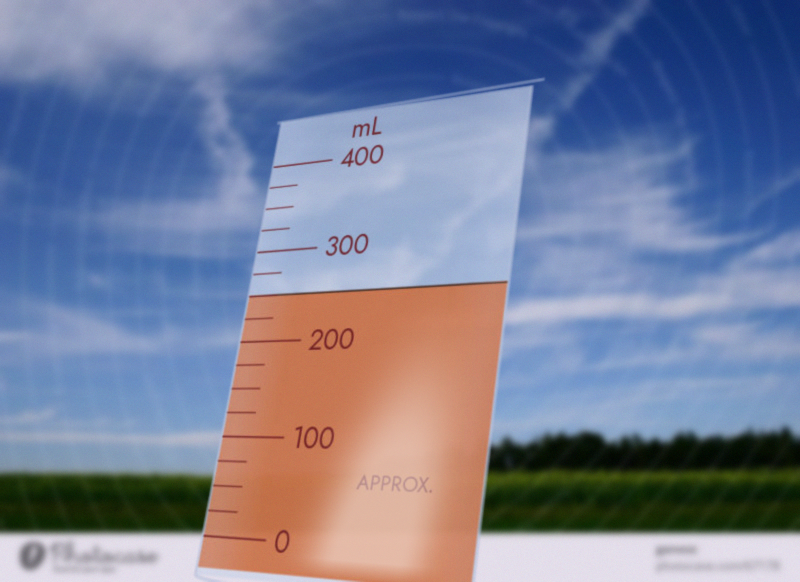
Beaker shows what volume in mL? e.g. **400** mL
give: **250** mL
